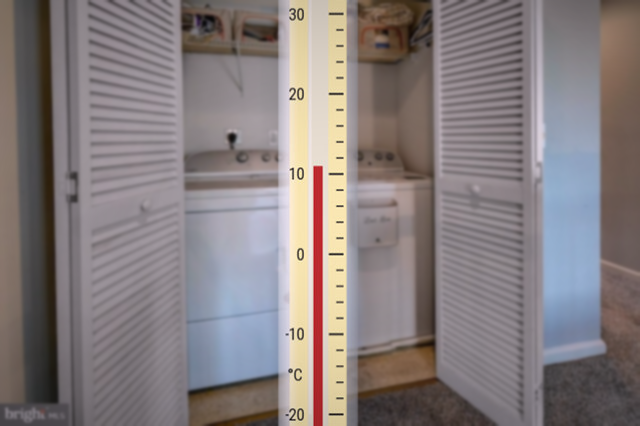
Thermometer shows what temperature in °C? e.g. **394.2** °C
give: **11** °C
